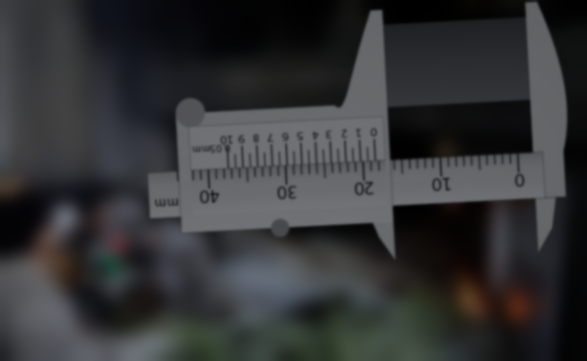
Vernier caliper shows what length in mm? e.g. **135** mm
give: **18.4** mm
